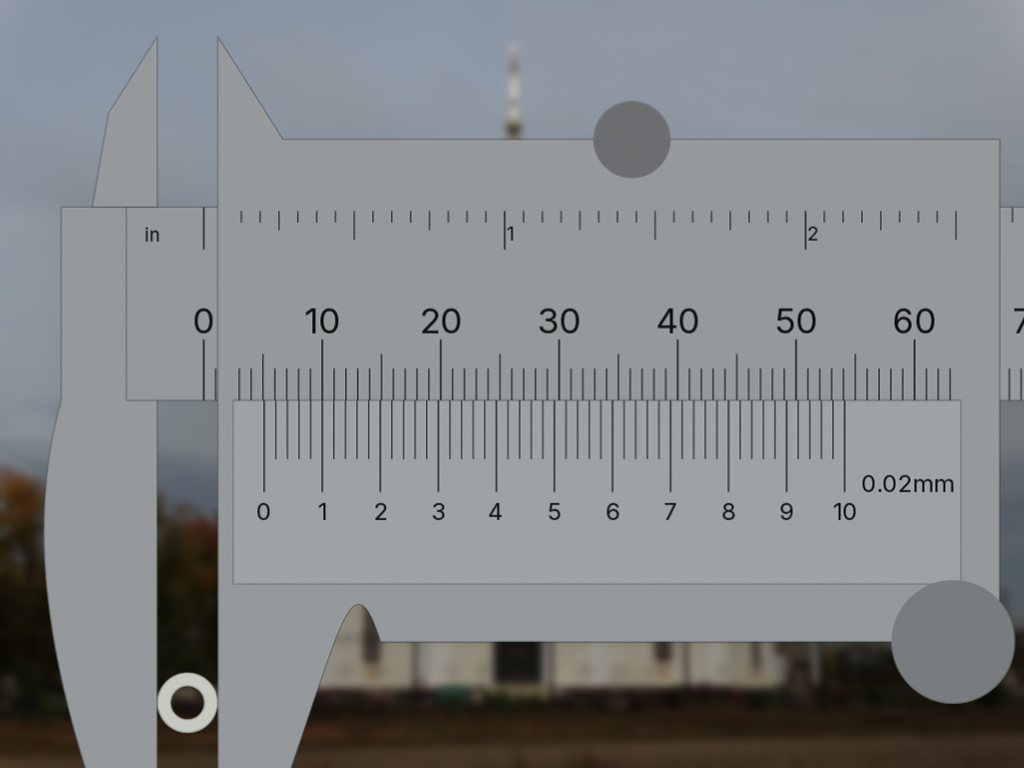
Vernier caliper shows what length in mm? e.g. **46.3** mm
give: **5.1** mm
